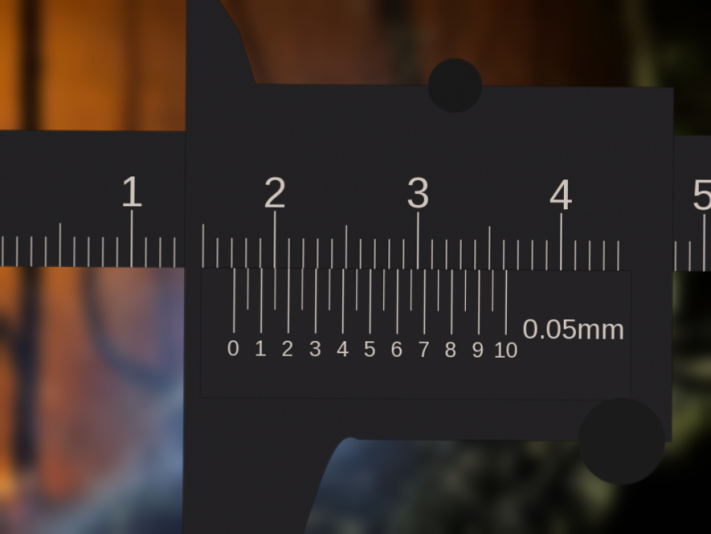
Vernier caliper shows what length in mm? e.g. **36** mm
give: **17.2** mm
